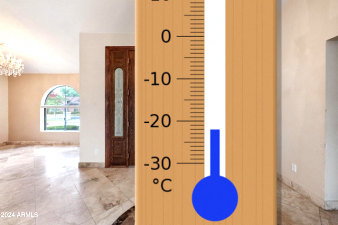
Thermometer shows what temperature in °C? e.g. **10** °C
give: **-22** °C
